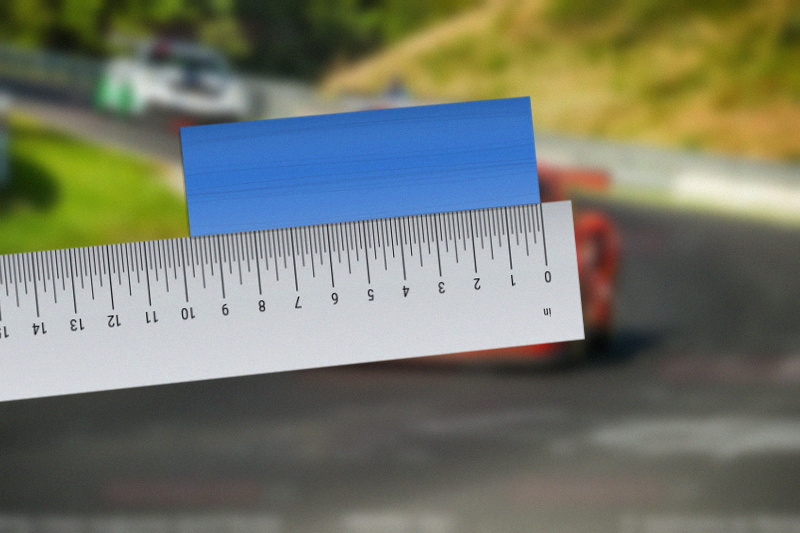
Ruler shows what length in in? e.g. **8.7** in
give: **9.75** in
